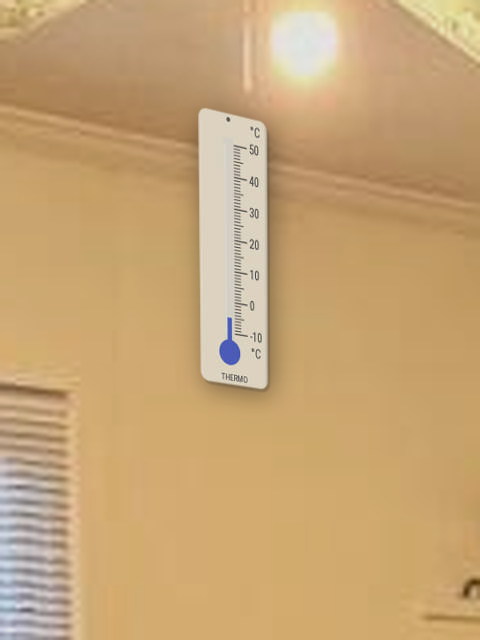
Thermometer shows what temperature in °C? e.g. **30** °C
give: **-5** °C
